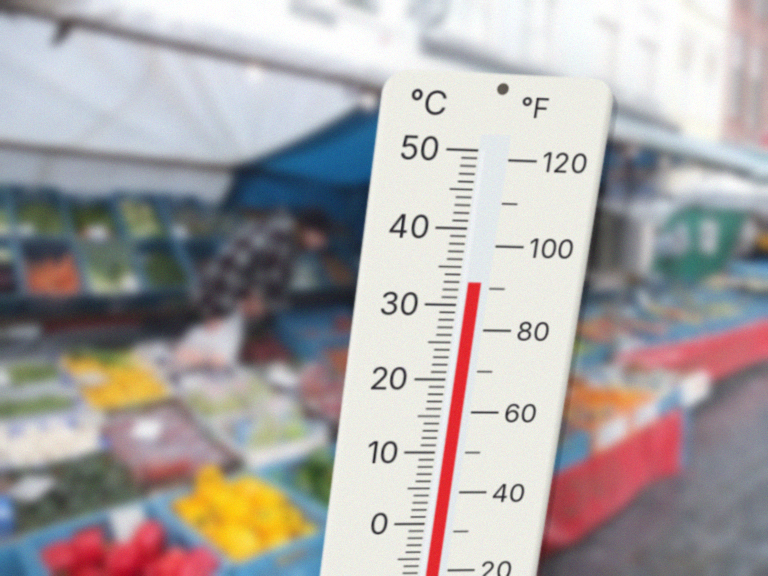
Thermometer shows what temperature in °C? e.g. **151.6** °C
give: **33** °C
